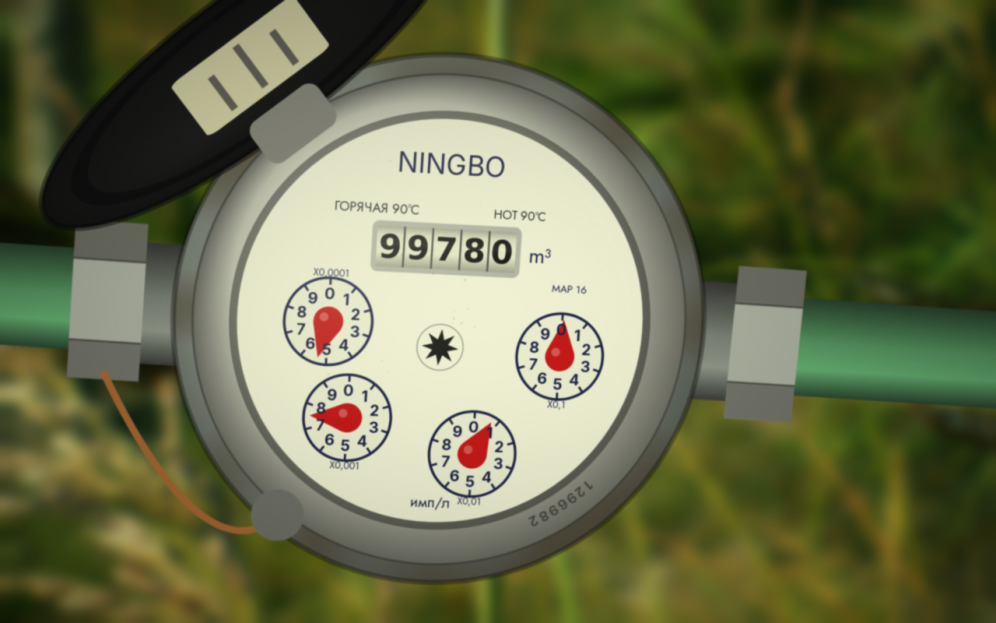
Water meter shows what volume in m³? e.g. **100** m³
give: **99780.0075** m³
